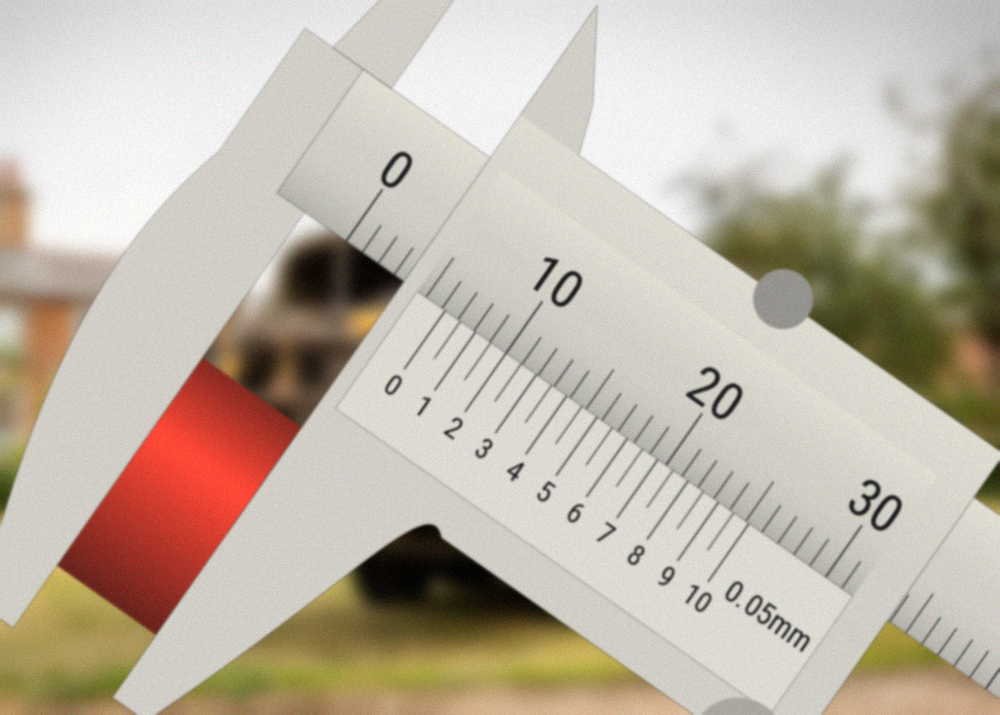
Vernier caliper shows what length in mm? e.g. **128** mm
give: **6.2** mm
